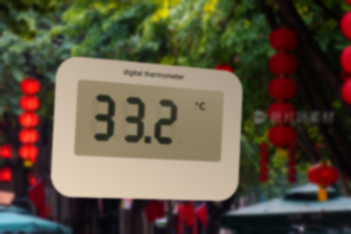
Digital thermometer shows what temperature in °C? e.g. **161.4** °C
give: **33.2** °C
